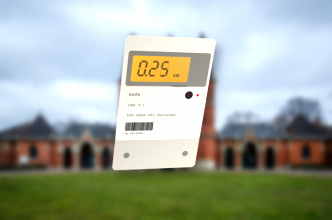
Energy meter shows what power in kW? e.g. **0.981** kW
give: **0.25** kW
